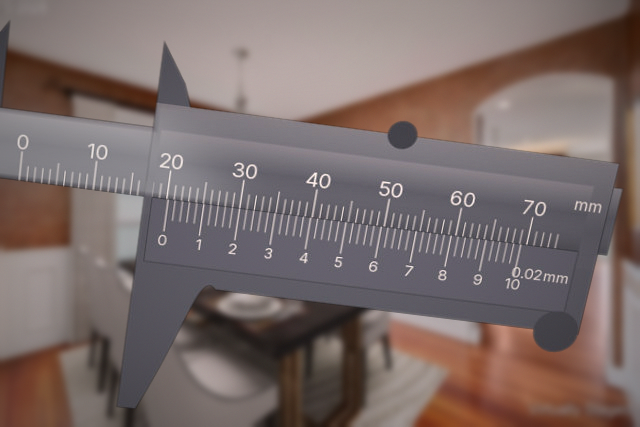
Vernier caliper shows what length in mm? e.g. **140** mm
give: **20.2** mm
